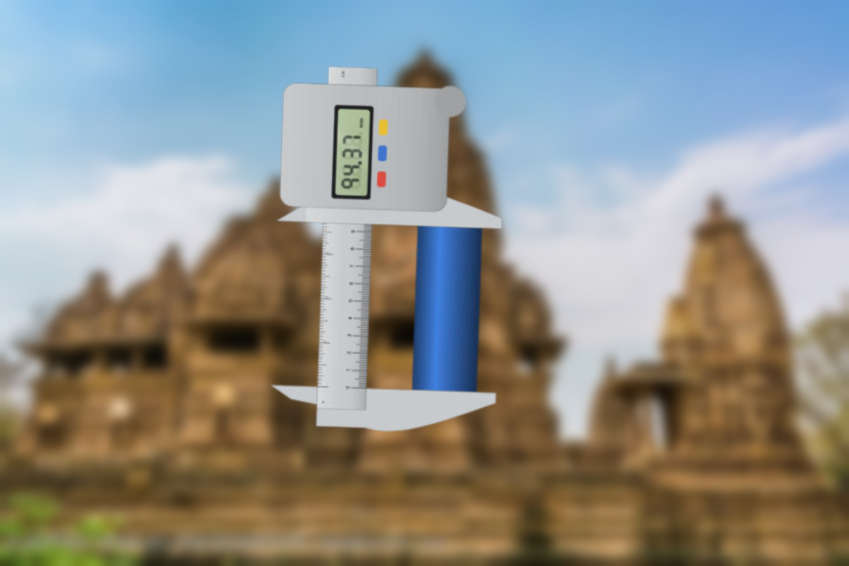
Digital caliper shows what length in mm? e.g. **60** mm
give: **94.37** mm
